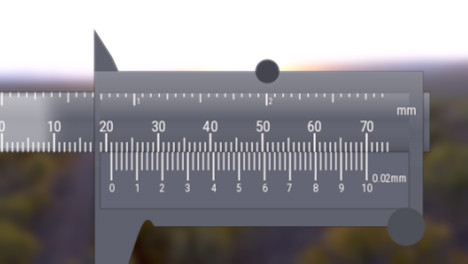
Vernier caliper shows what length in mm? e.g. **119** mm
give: **21.0** mm
